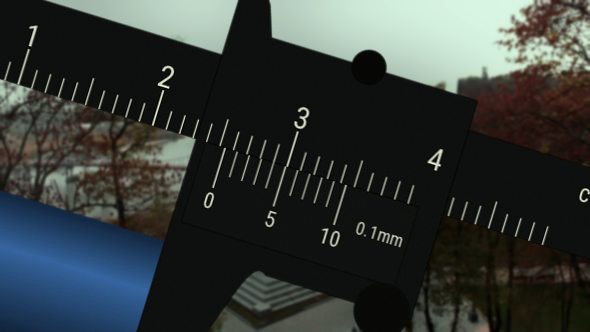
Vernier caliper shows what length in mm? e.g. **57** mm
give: **25.4** mm
